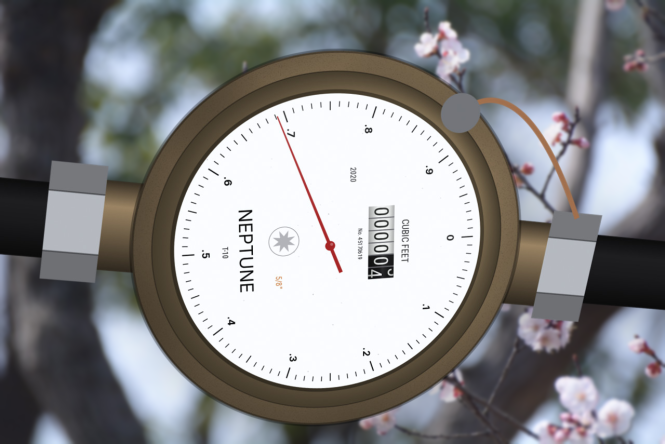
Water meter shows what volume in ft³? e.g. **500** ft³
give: **3.69** ft³
